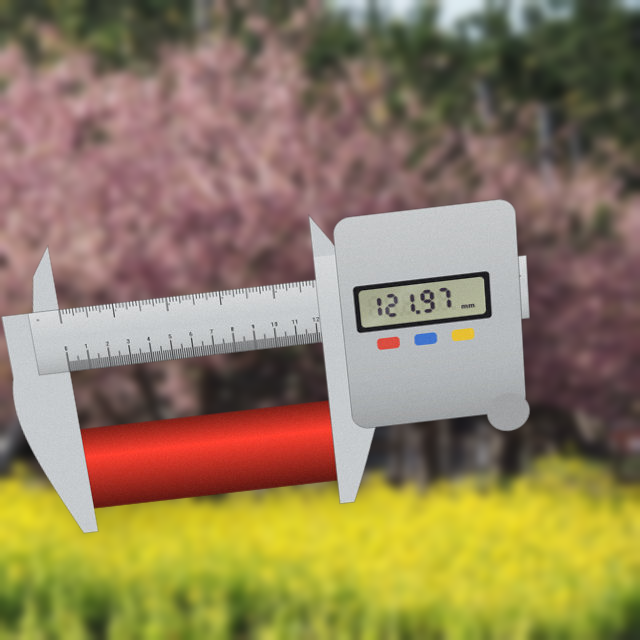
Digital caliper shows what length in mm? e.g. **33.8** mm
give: **121.97** mm
